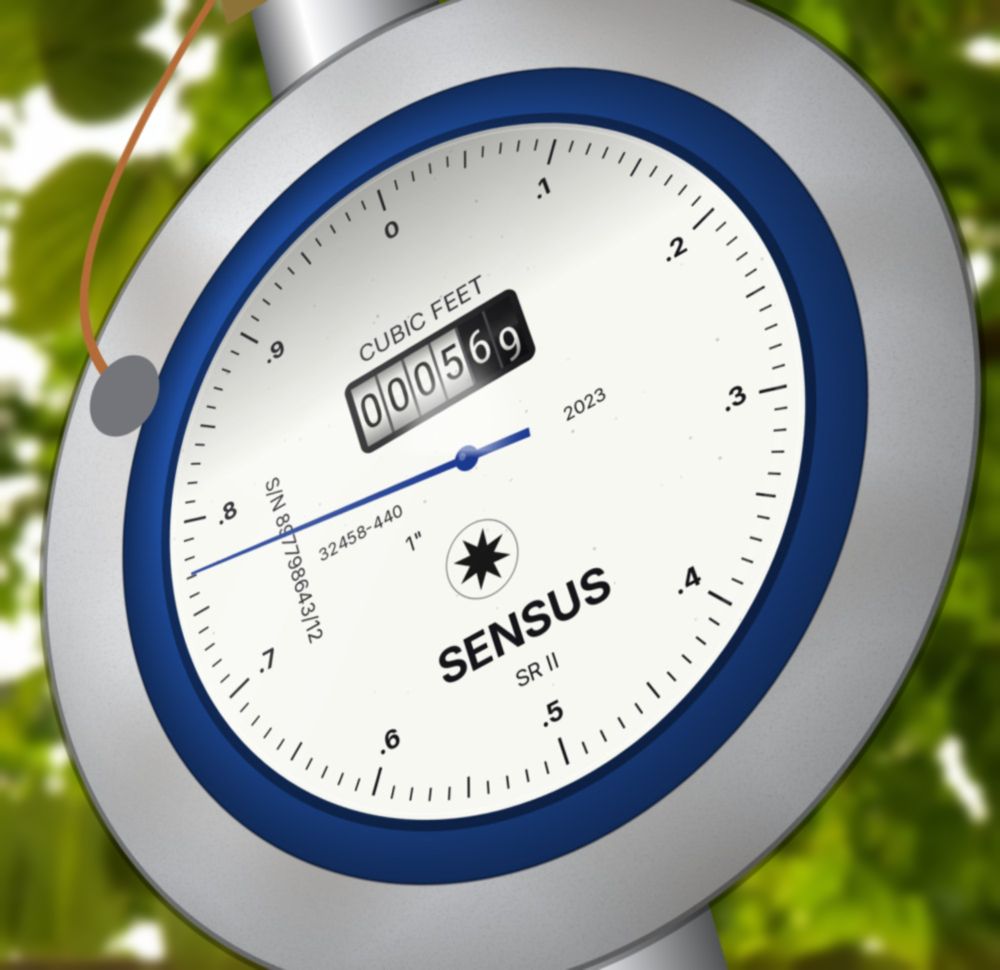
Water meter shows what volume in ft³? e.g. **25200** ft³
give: **568.77** ft³
